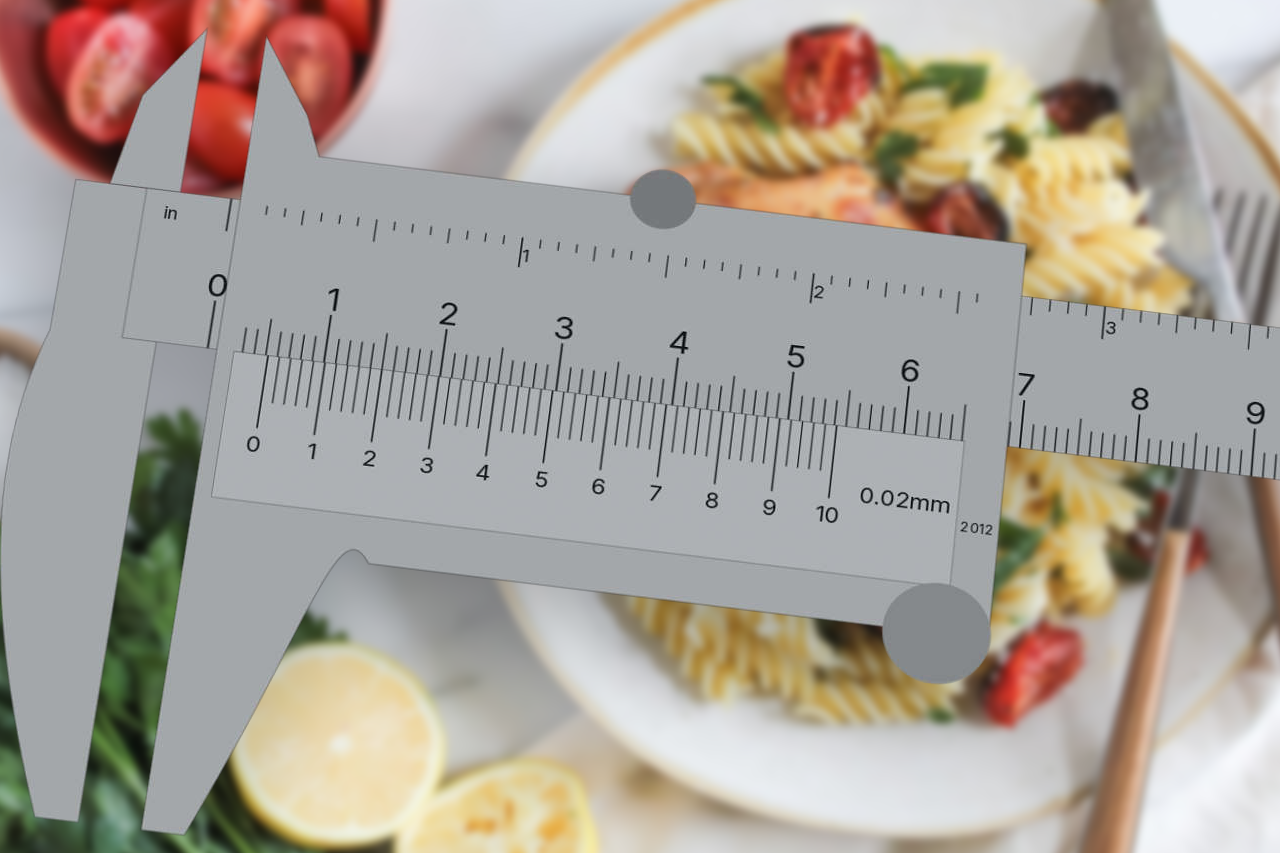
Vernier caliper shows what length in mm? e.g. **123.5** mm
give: **5.2** mm
